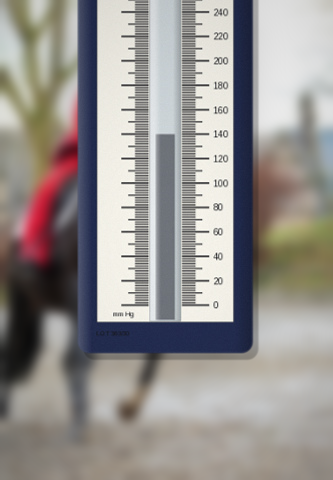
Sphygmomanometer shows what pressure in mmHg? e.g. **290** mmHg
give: **140** mmHg
